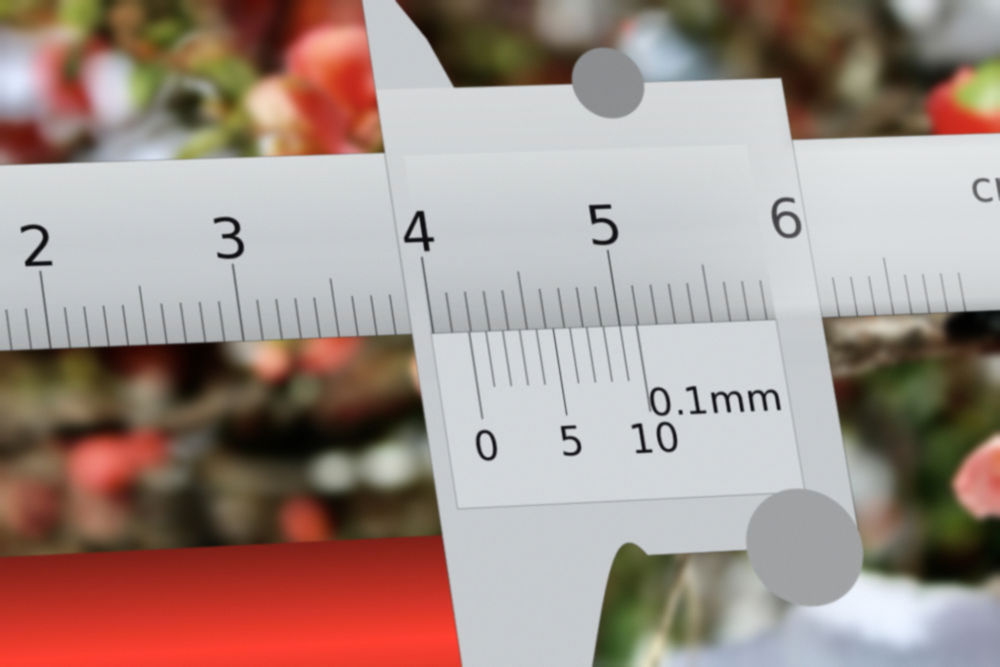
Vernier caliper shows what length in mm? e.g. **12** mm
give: **41.9** mm
